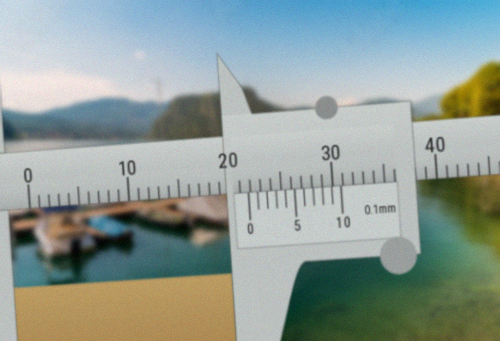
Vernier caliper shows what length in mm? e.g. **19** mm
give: **21.8** mm
